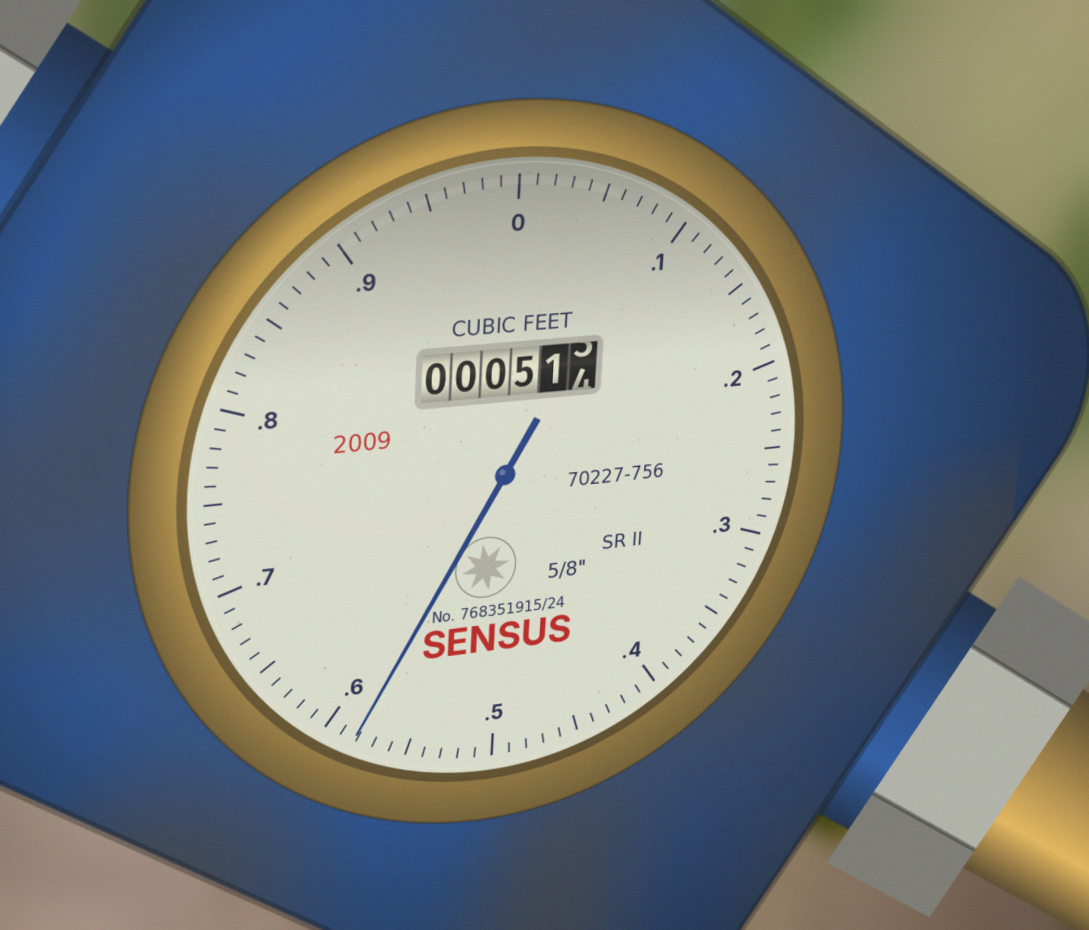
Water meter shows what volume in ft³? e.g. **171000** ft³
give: **513.58** ft³
